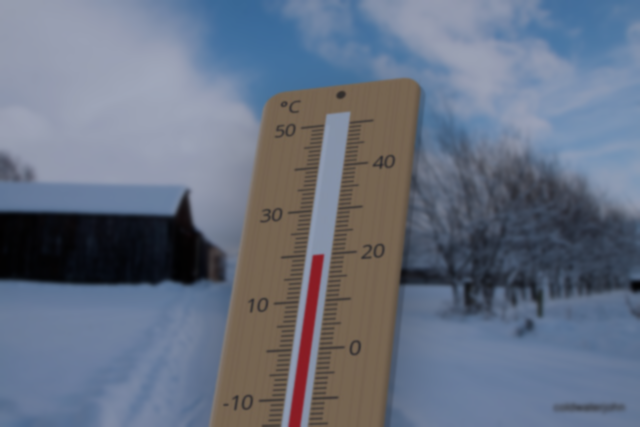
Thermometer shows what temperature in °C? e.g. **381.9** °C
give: **20** °C
